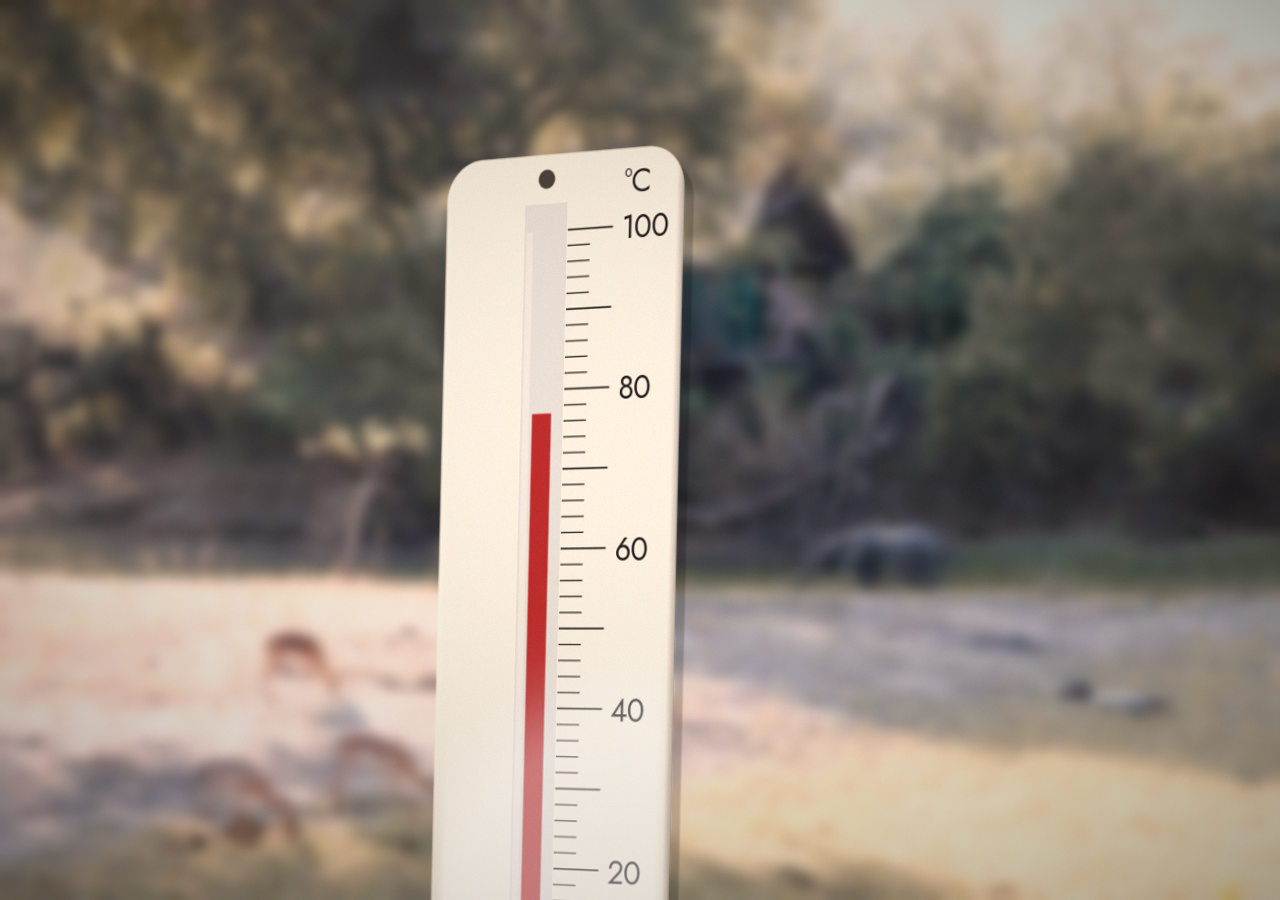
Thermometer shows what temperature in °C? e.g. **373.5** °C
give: **77** °C
